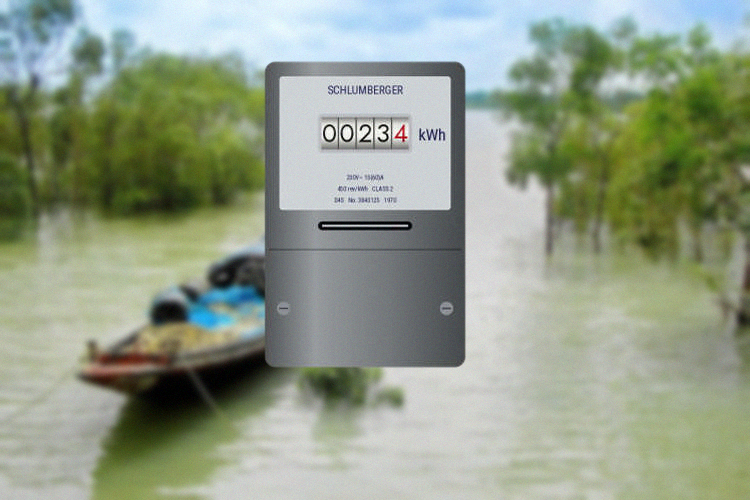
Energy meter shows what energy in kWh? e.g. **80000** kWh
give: **23.4** kWh
